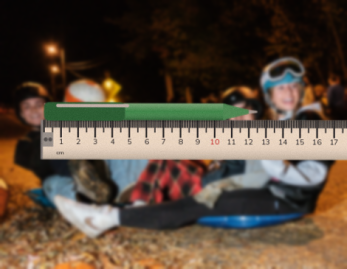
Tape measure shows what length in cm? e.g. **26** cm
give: **12.5** cm
